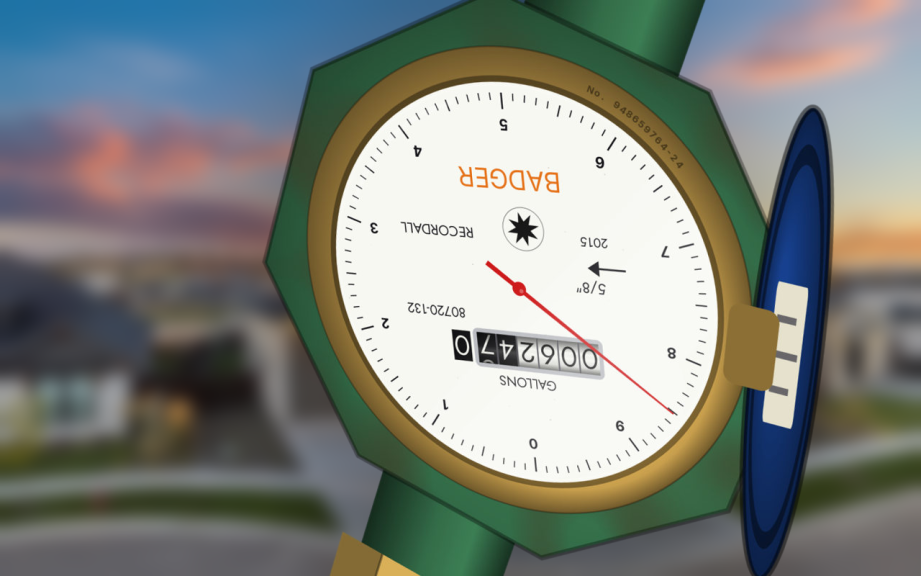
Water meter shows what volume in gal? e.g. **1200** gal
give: **62468.5** gal
